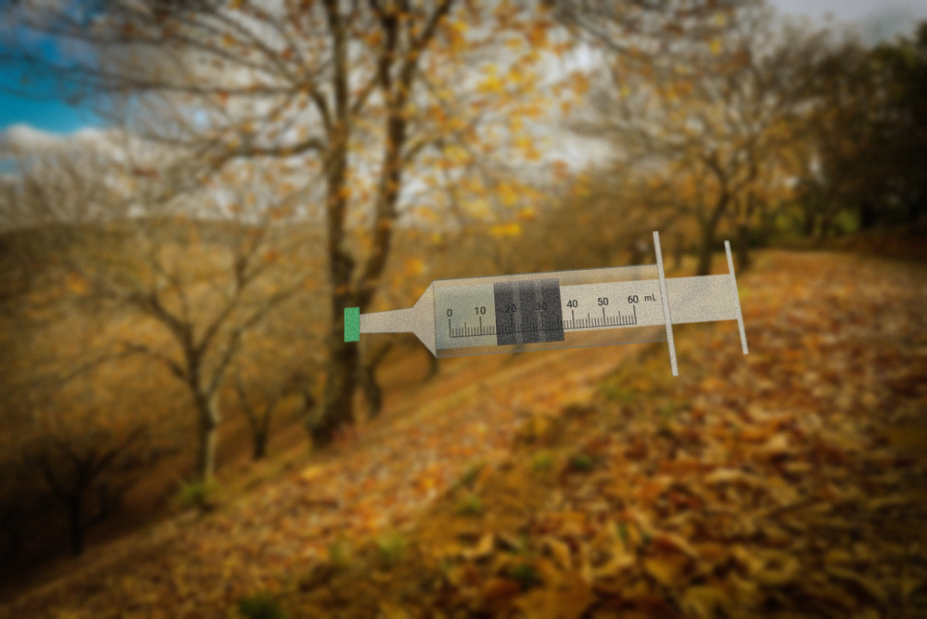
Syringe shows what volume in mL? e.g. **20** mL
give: **15** mL
